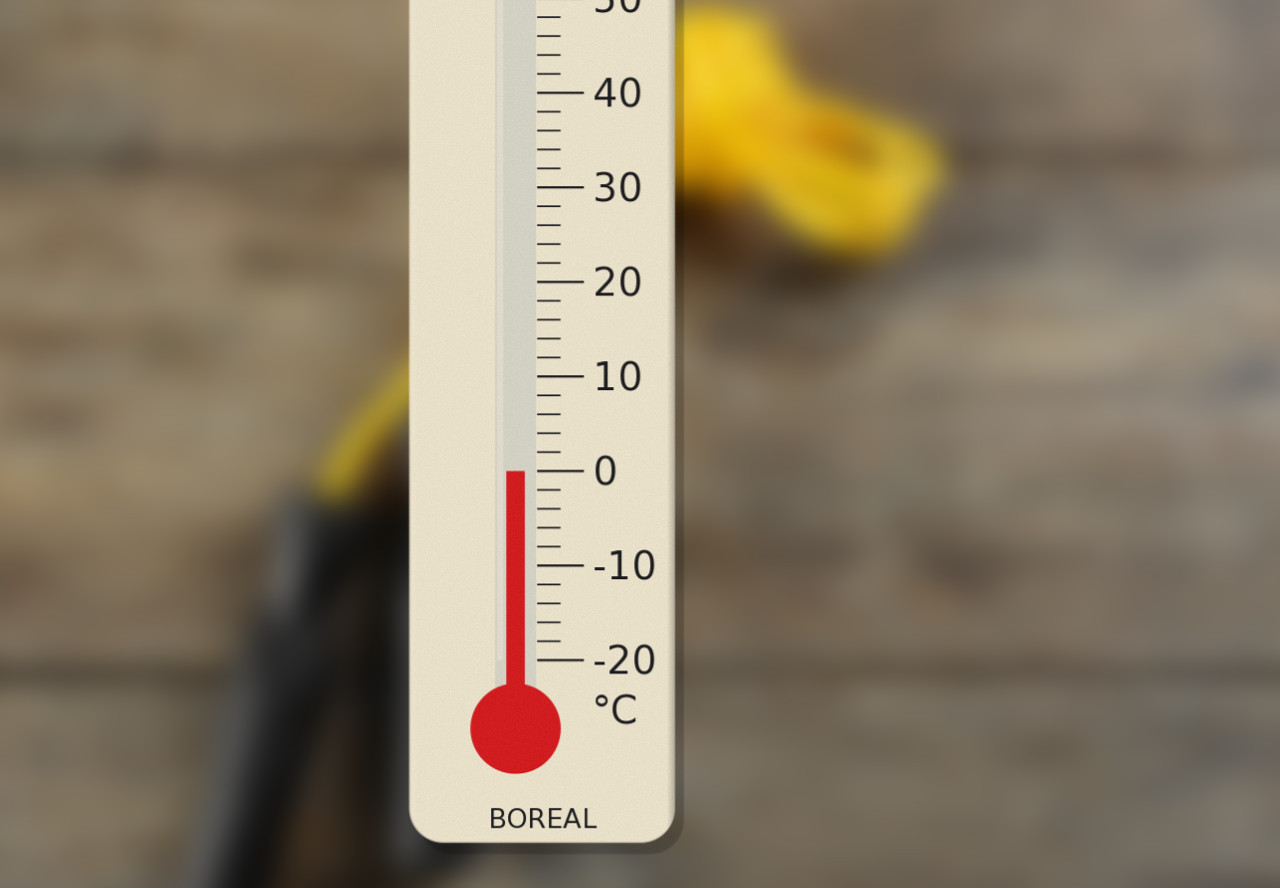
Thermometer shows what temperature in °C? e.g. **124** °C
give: **0** °C
